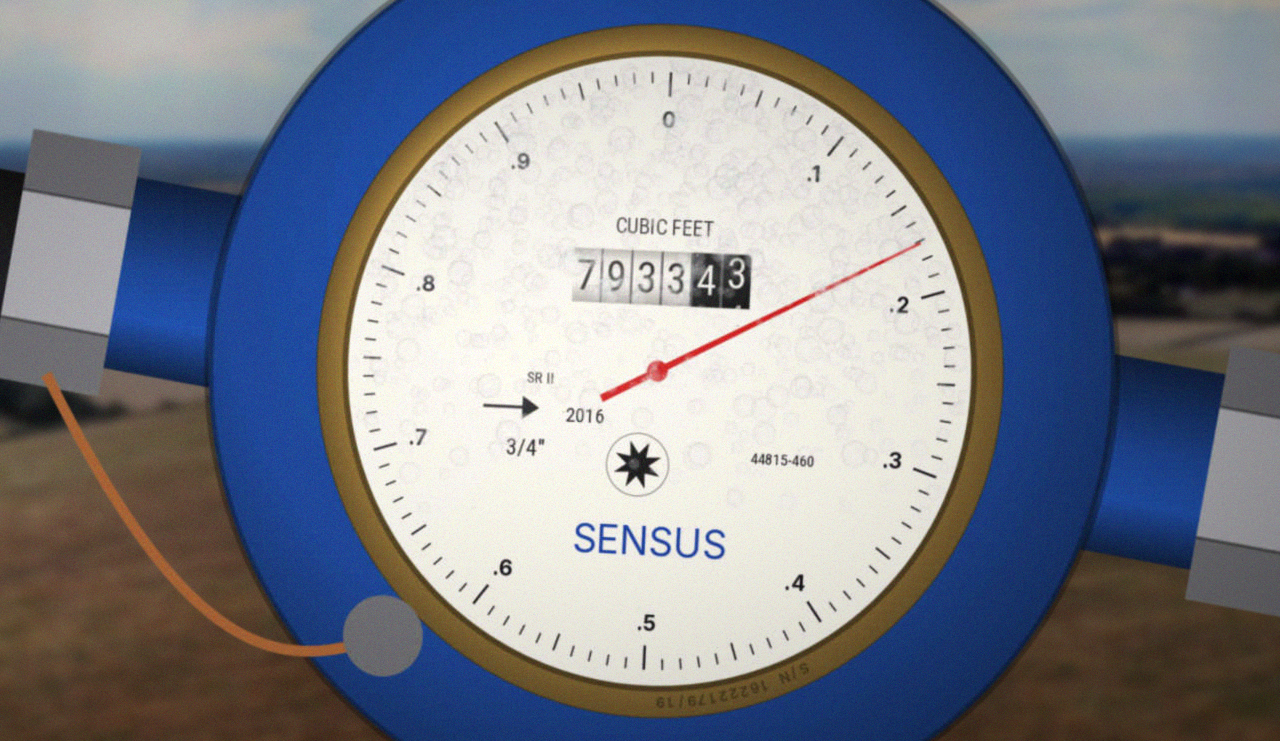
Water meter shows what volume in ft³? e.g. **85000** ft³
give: **793343.17** ft³
